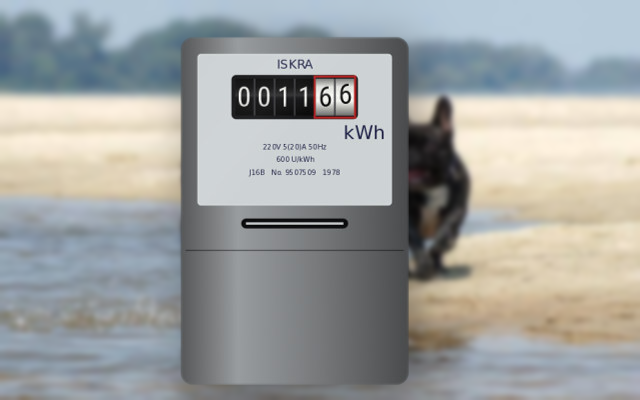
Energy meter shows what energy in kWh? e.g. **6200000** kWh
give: **11.66** kWh
